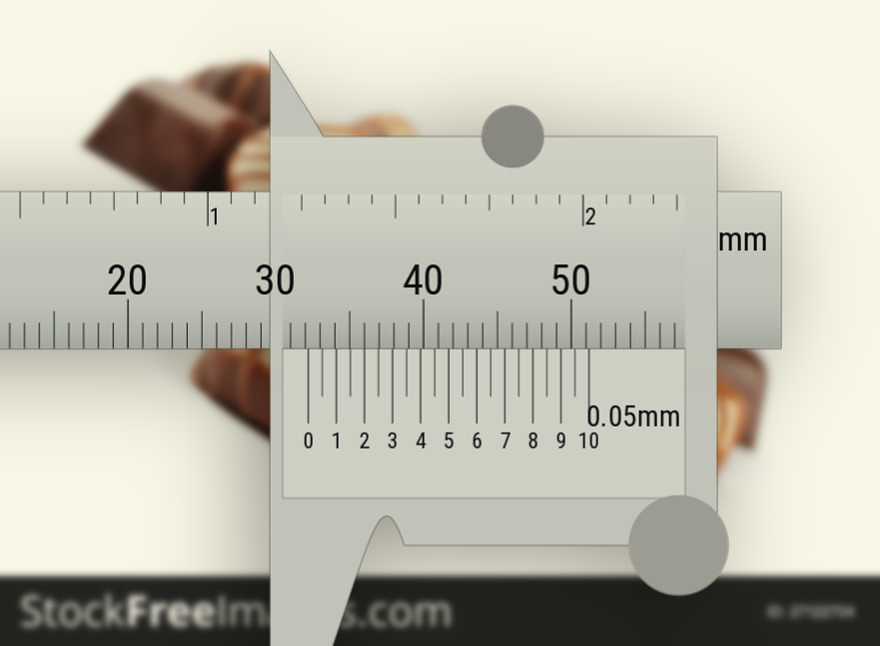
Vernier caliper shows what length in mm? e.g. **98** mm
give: **32.2** mm
